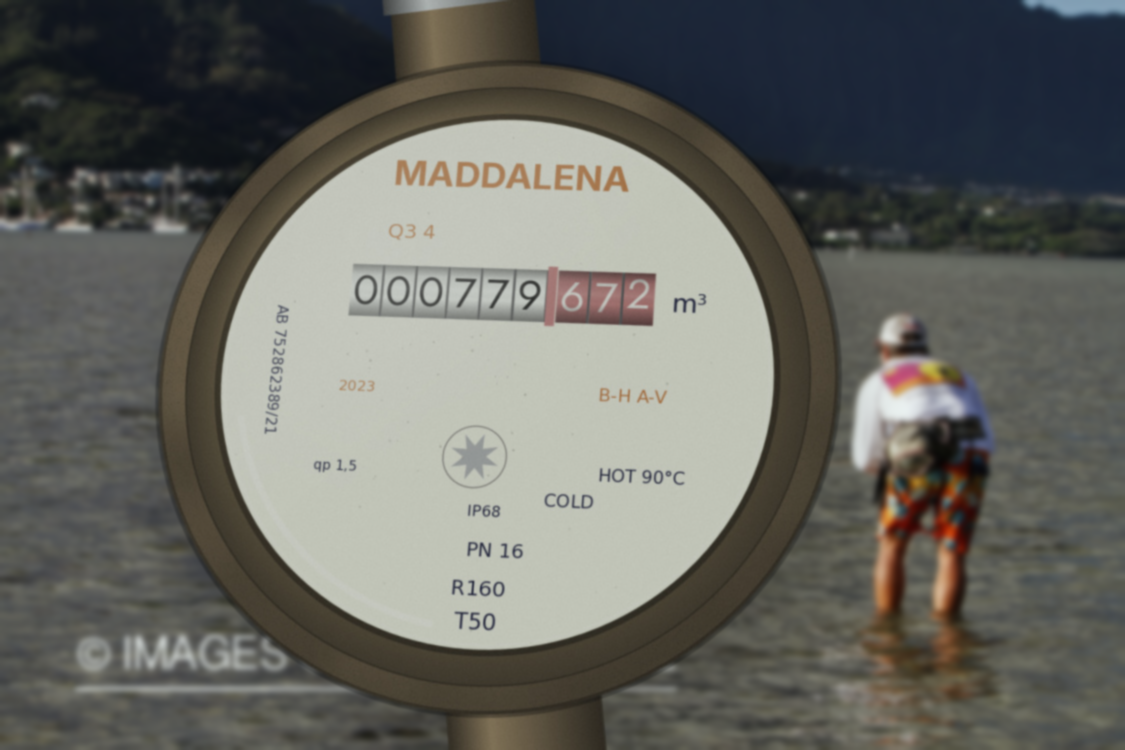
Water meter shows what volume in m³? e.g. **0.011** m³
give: **779.672** m³
